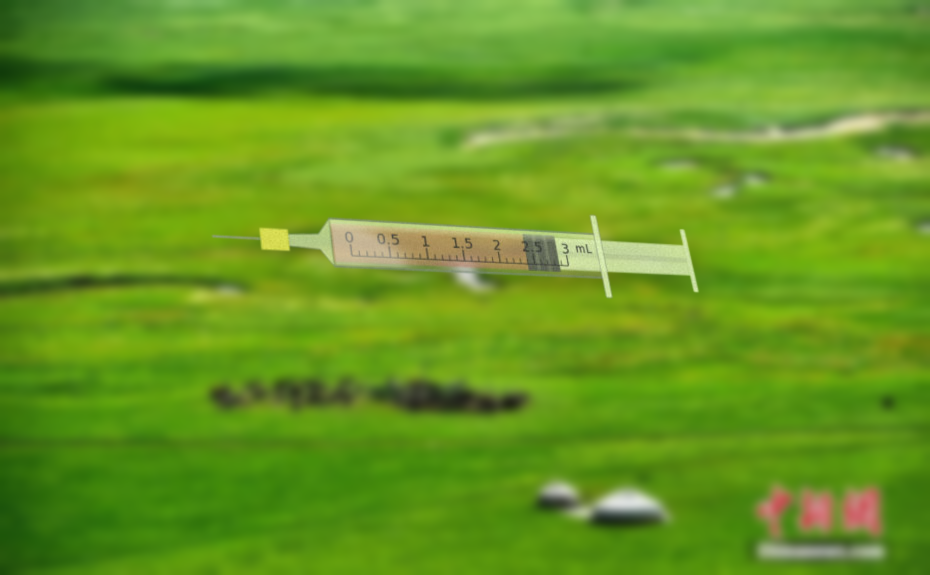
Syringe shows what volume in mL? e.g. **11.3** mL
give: **2.4** mL
